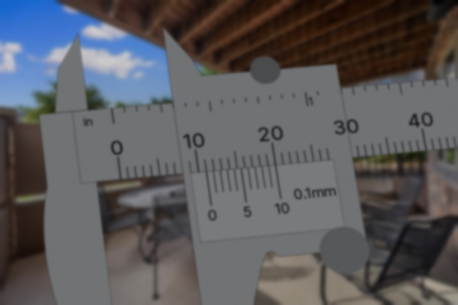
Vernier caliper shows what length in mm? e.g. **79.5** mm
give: **11.0** mm
